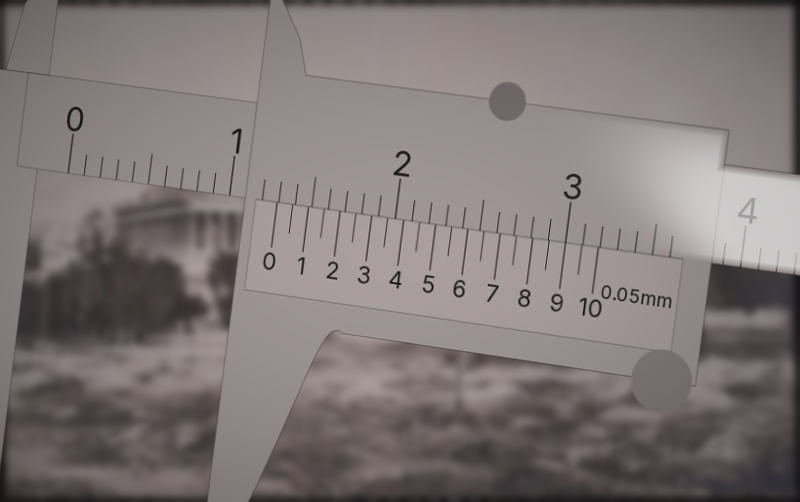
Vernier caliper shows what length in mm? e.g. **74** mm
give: **12.9** mm
